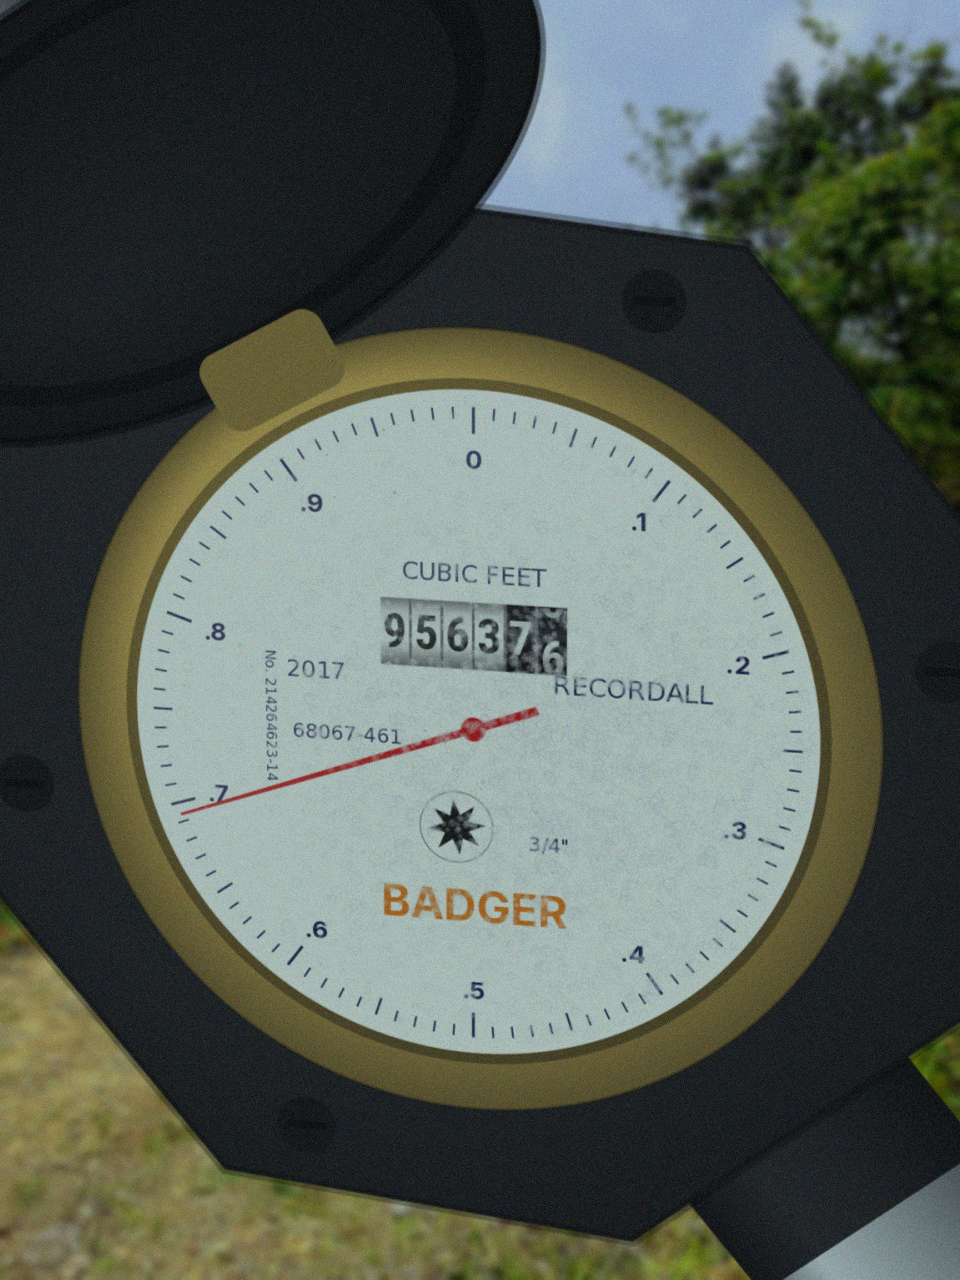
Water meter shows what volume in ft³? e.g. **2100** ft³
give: **956375.69** ft³
